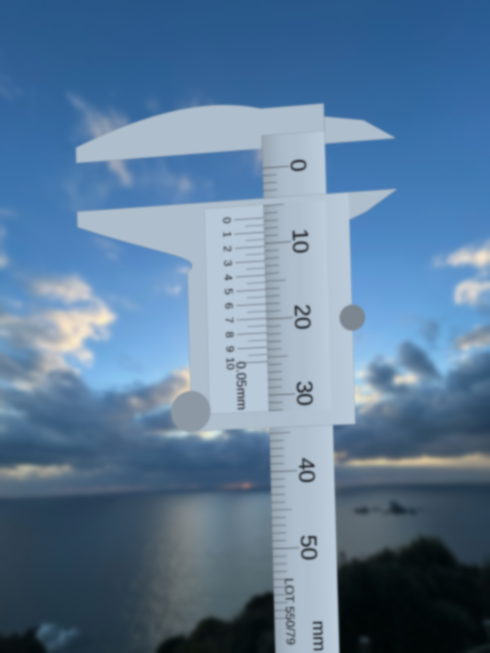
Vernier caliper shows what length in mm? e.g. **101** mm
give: **6.6** mm
